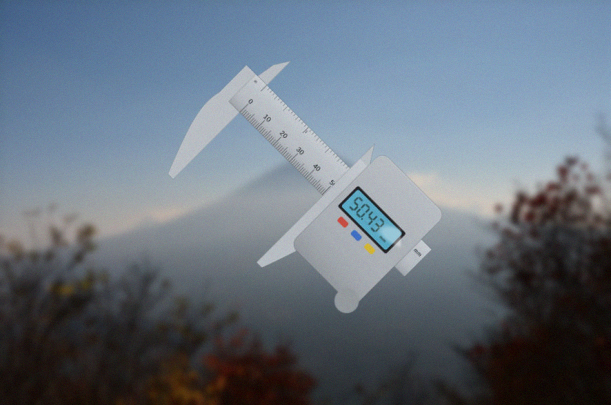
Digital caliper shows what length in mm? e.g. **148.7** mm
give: **50.43** mm
